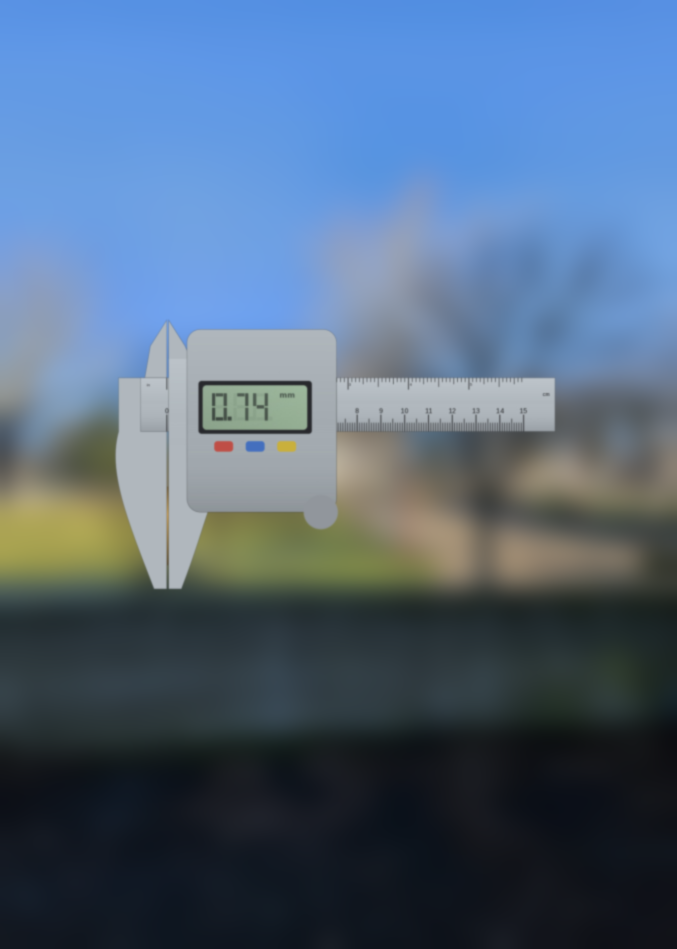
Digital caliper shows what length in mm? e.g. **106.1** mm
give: **0.74** mm
